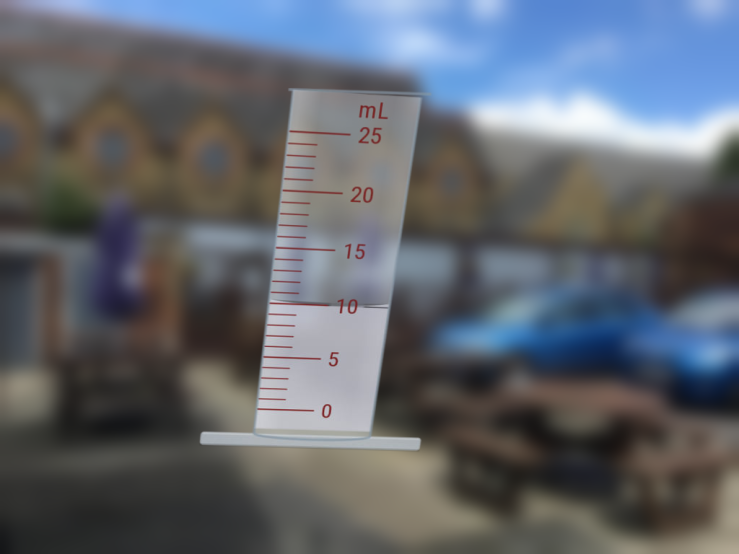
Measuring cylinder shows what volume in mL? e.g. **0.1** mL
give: **10** mL
